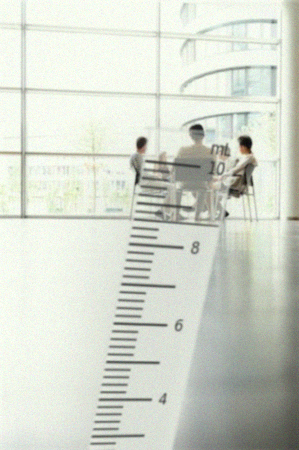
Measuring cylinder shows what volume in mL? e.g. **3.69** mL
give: **8.6** mL
